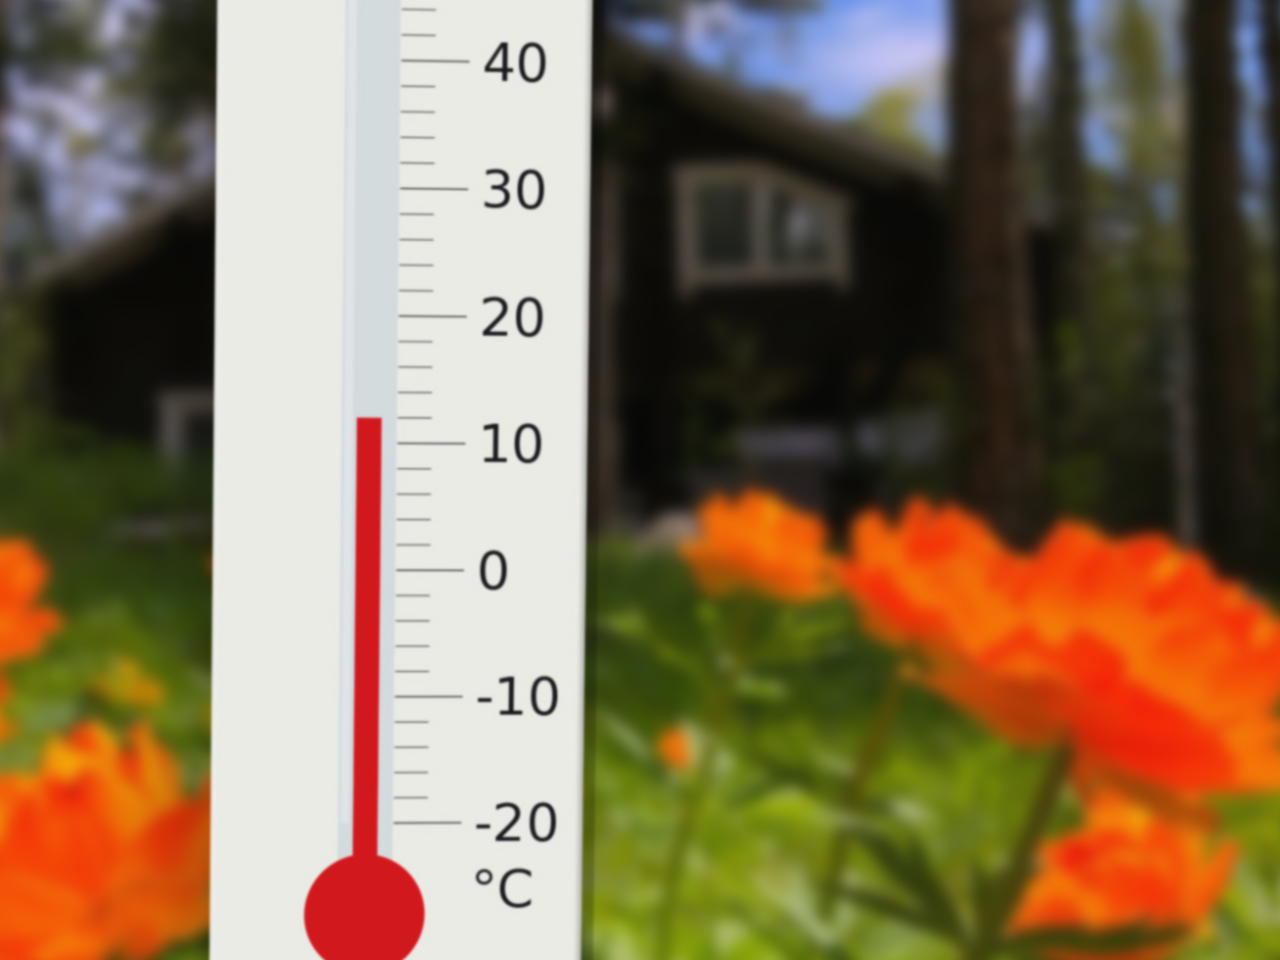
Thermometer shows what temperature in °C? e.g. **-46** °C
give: **12** °C
